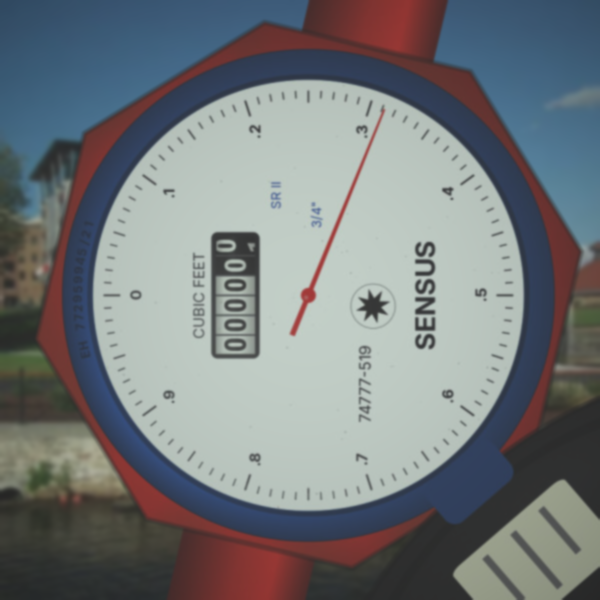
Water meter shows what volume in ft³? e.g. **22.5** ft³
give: **0.31** ft³
